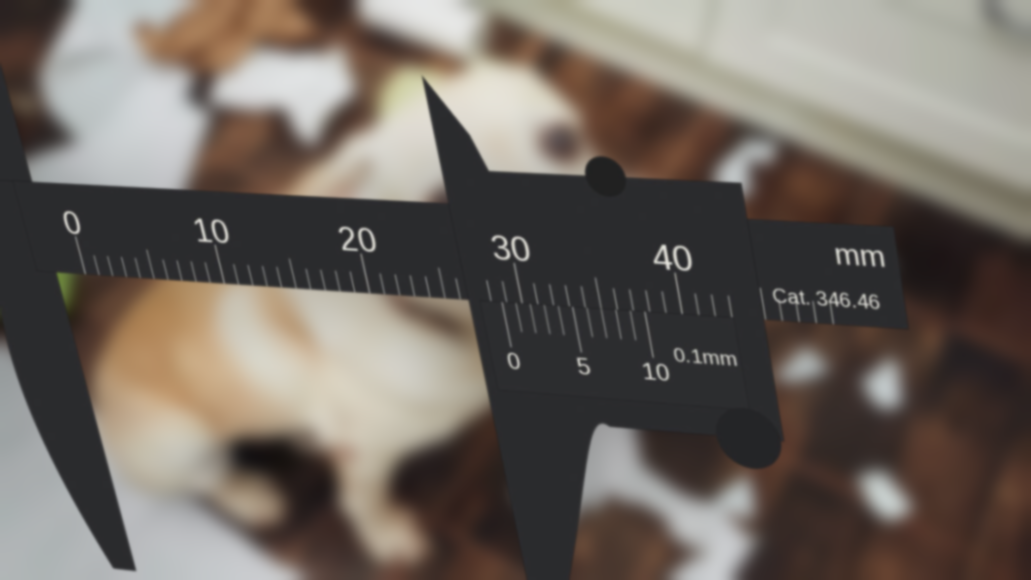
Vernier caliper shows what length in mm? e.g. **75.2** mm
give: **28.7** mm
